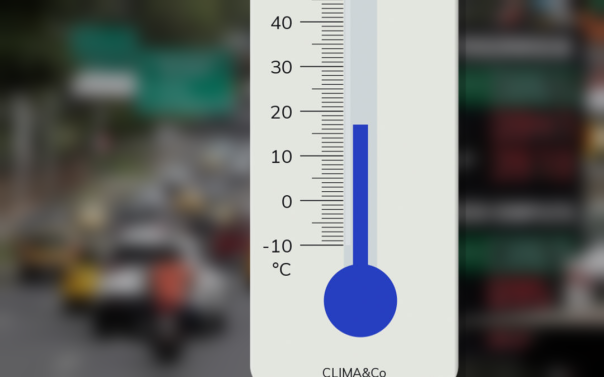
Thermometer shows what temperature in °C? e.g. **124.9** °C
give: **17** °C
